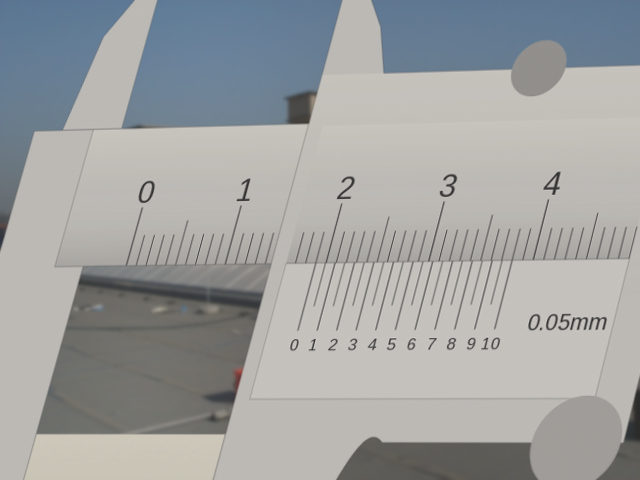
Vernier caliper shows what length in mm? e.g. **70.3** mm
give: **19.0** mm
